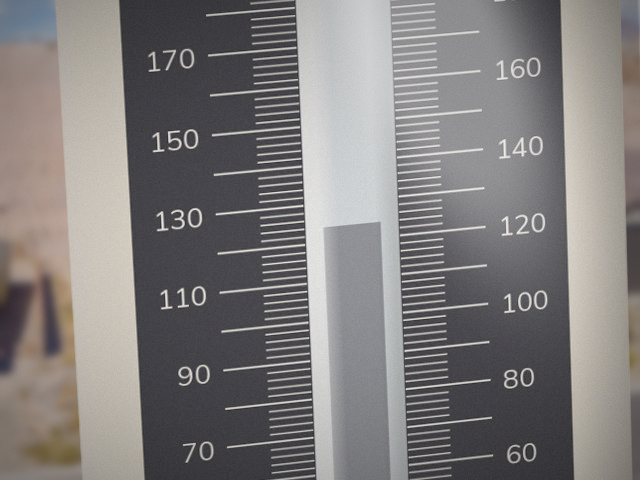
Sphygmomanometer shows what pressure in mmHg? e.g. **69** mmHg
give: **124** mmHg
